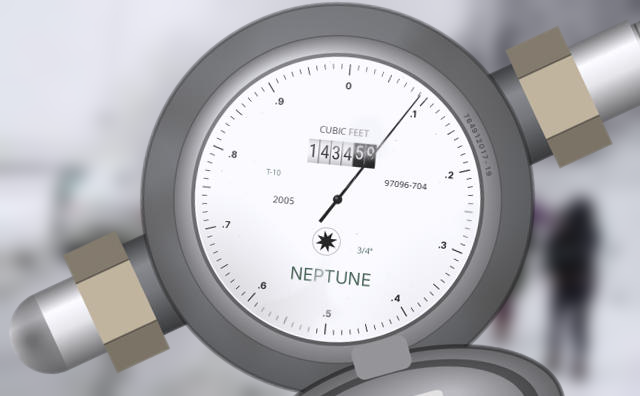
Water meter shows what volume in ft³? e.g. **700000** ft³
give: **143459.09** ft³
